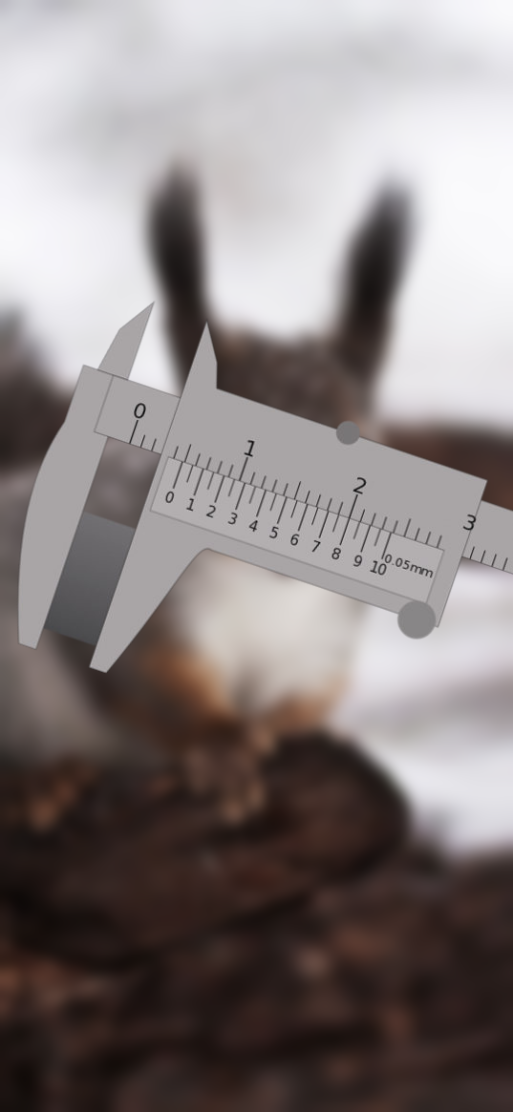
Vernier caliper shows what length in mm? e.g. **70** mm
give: **4.8** mm
